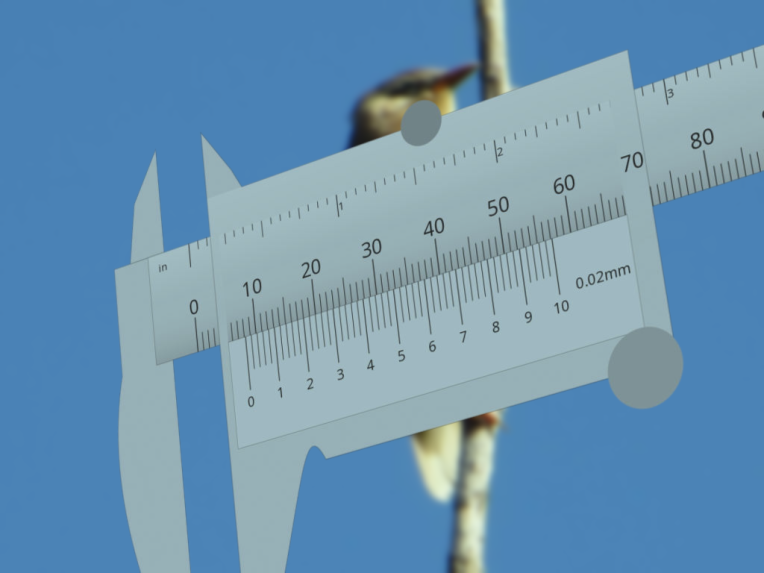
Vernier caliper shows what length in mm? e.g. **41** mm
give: **8.2** mm
